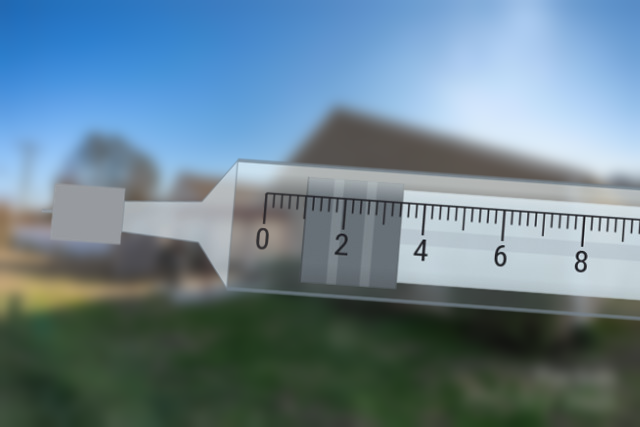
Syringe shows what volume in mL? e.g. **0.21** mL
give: **1** mL
